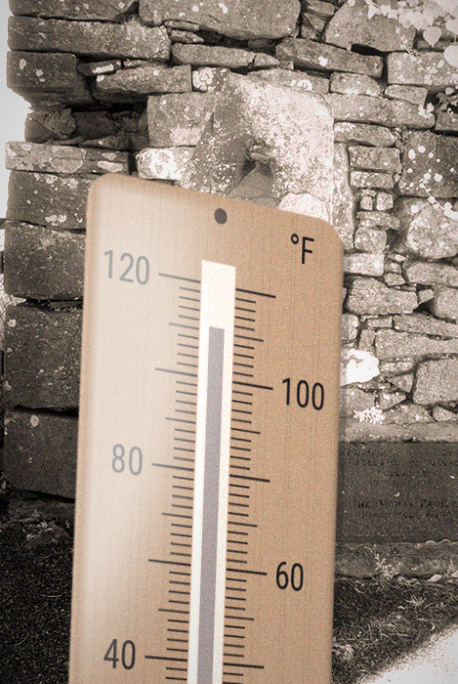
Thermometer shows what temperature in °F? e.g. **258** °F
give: **111** °F
